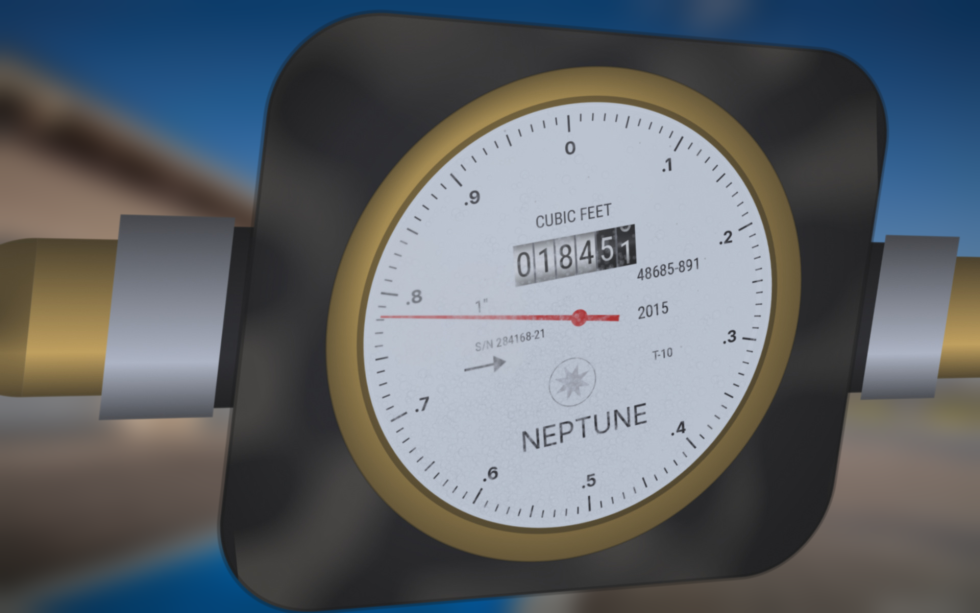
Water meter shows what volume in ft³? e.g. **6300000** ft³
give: **18450.78** ft³
